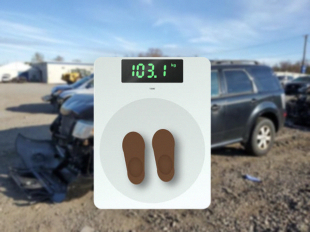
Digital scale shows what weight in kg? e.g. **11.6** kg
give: **103.1** kg
